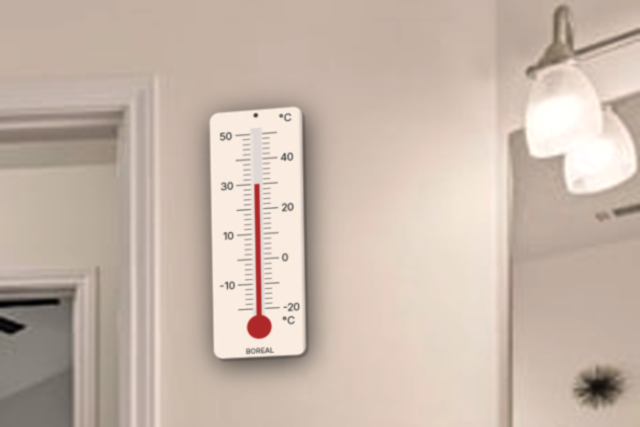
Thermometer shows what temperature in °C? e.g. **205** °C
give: **30** °C
